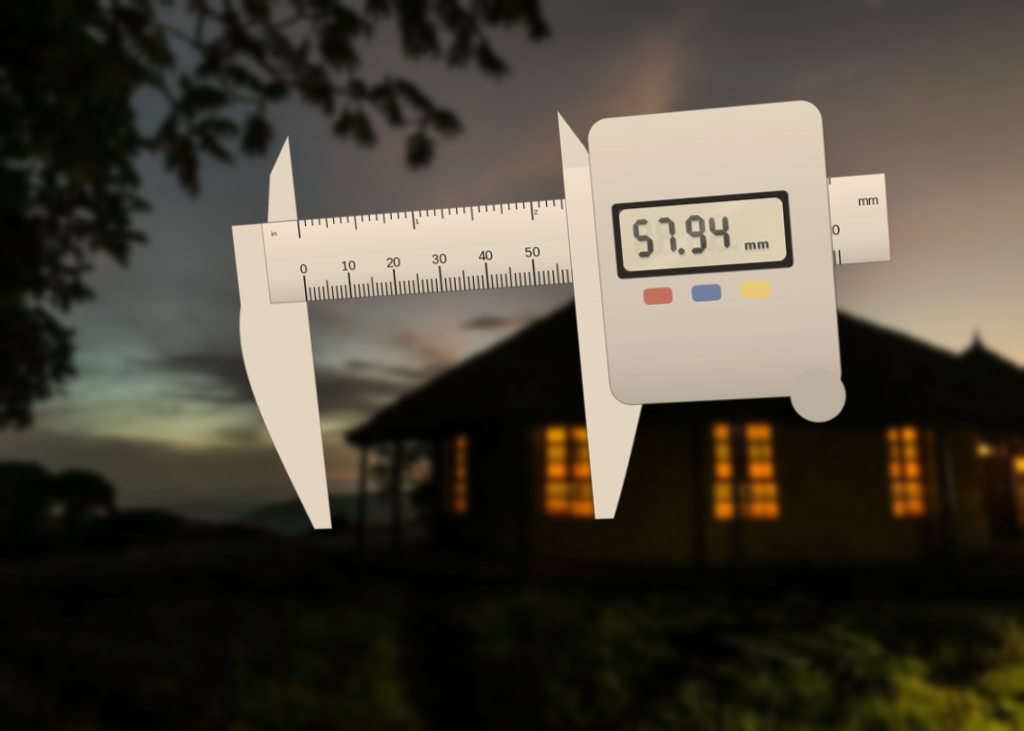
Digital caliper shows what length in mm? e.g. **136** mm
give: **57.94** mm
